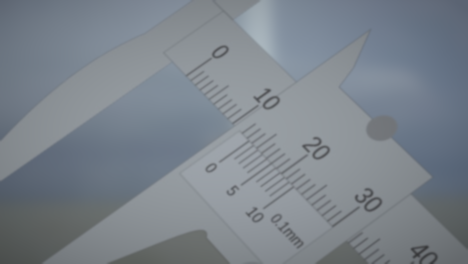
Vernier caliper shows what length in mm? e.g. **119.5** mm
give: **13.5** mm
